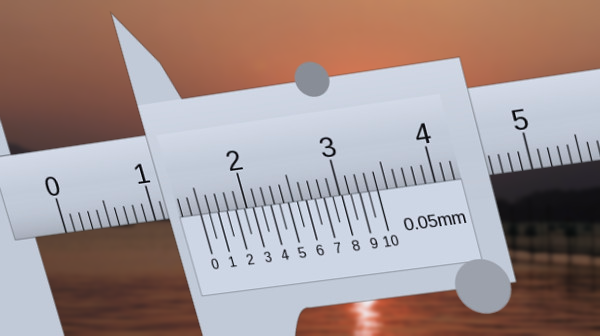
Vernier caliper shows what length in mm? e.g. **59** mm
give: **15.0** mm
